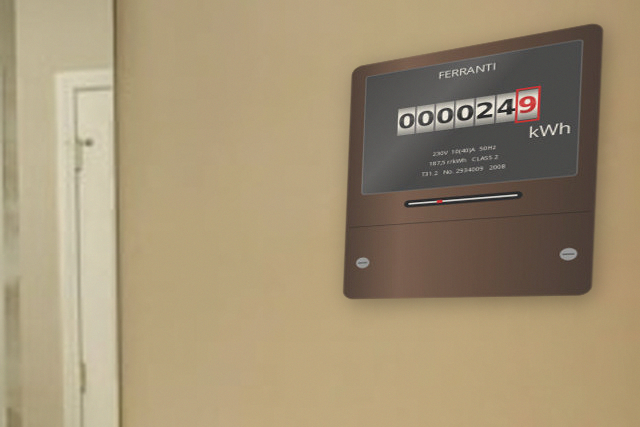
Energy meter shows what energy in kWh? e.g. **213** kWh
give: **24.9** kWh
